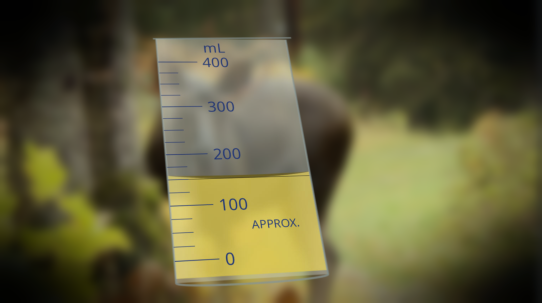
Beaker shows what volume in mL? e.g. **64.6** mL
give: **150** mL
